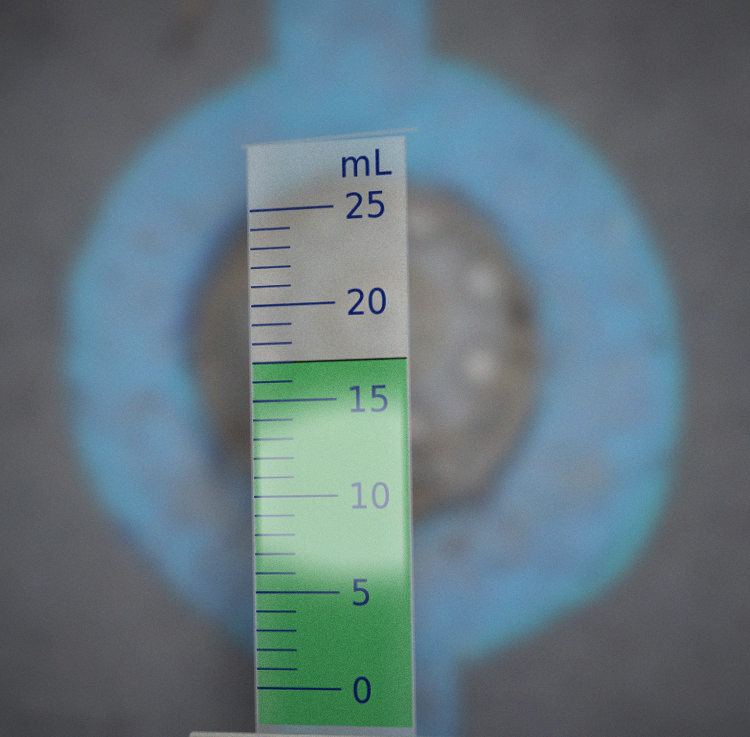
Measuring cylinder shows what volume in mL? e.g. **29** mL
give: **17** mL
